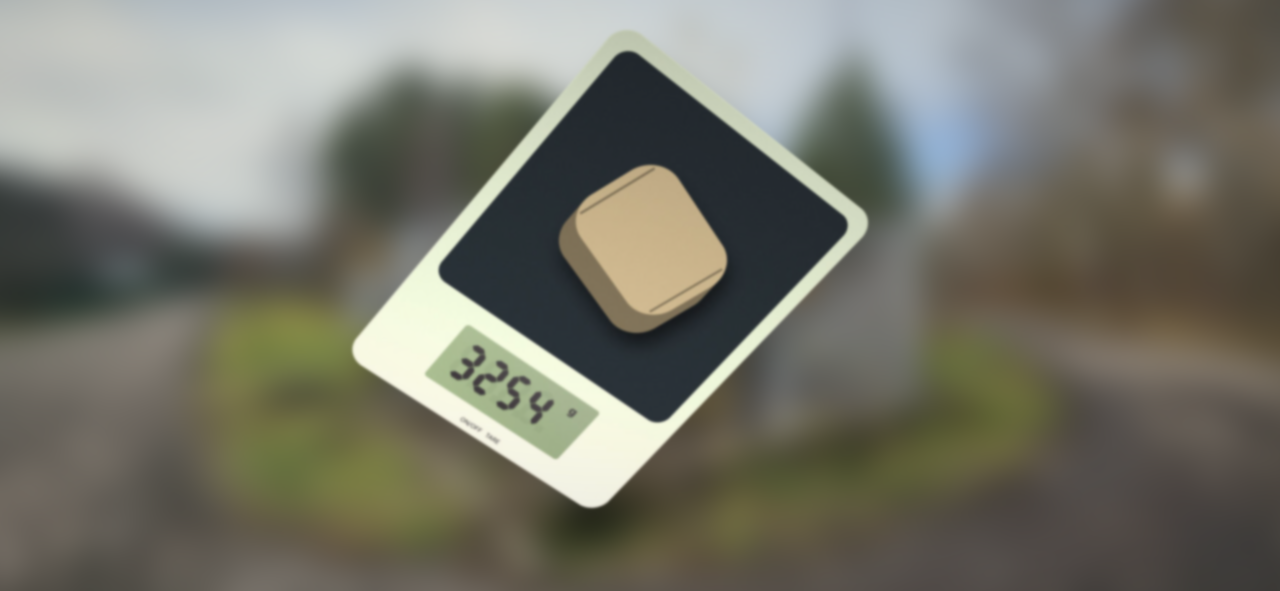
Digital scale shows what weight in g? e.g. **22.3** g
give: **3254** g
